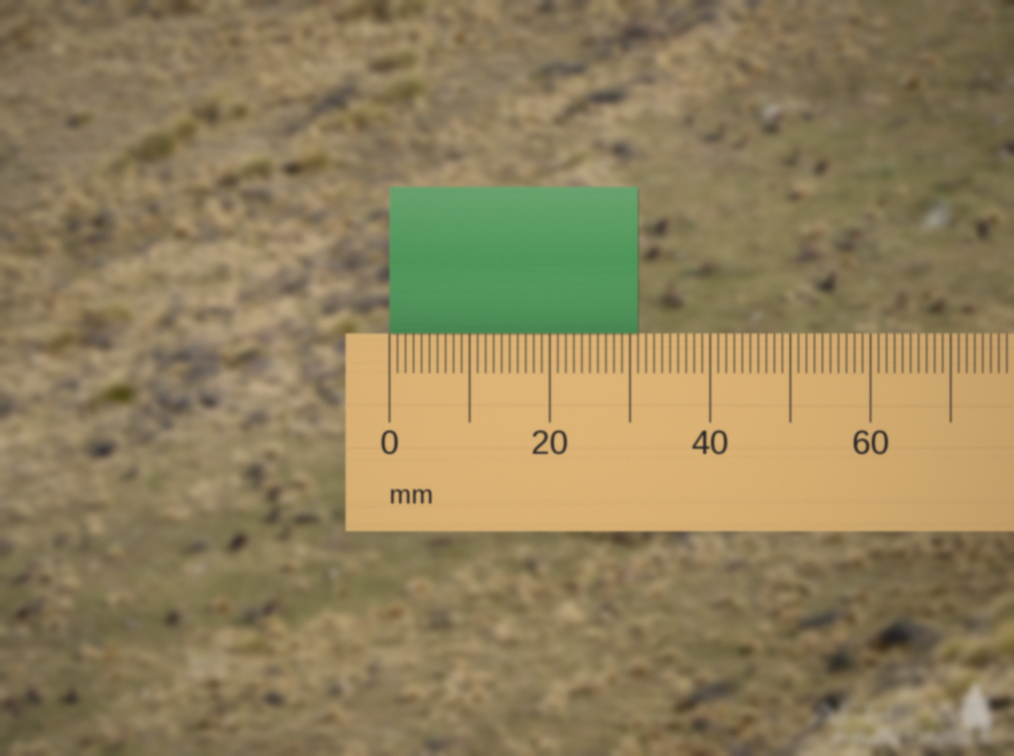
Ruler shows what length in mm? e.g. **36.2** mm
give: **31** mm
